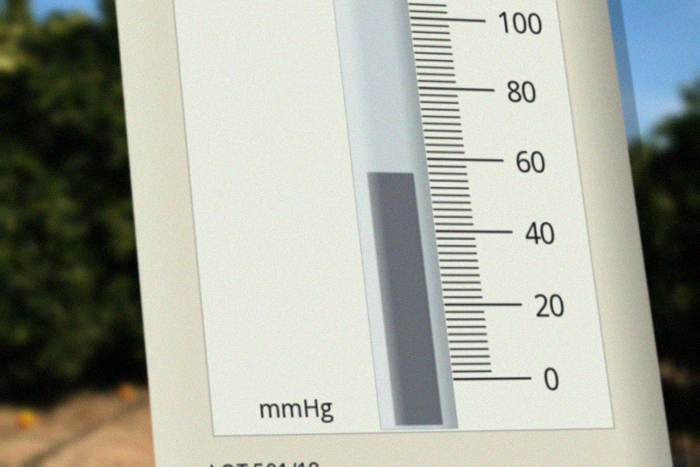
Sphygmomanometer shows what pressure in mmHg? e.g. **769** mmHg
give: **56** mmHg
